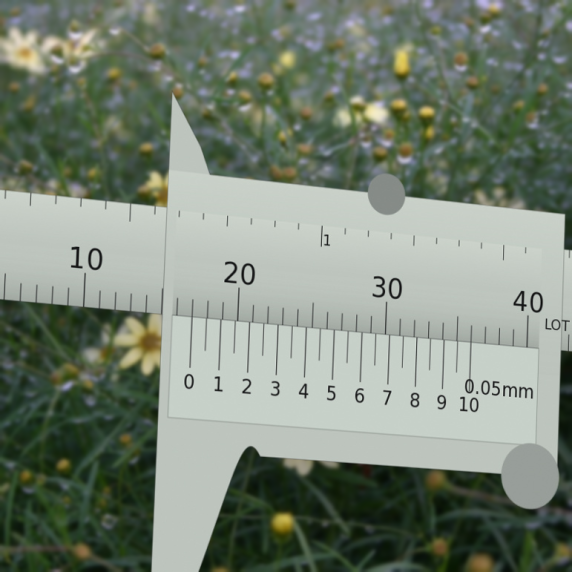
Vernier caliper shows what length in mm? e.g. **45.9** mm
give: **17.0** mm
